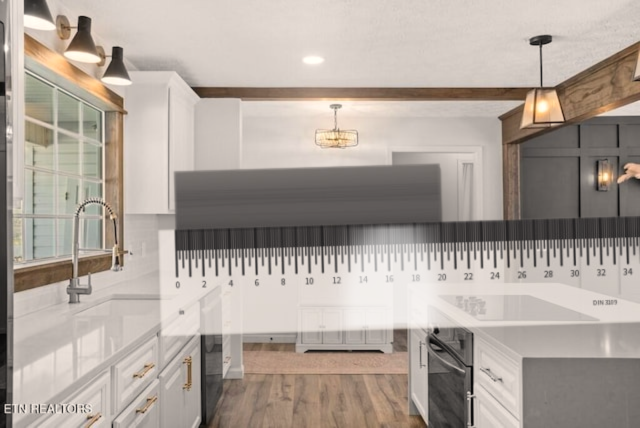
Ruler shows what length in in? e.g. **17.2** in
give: **20** in
